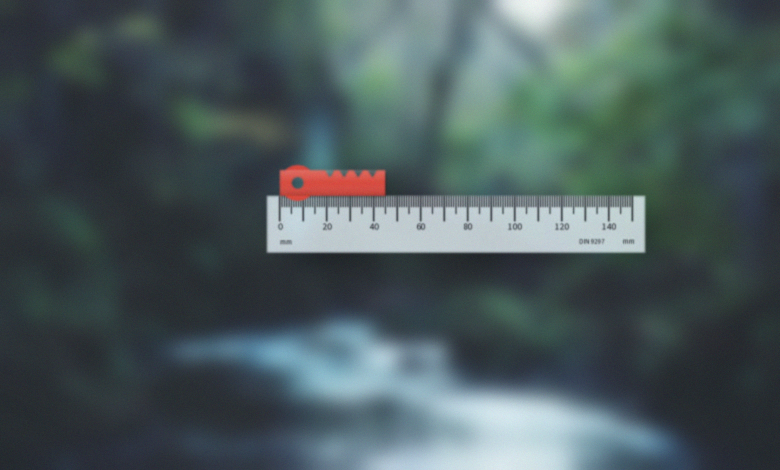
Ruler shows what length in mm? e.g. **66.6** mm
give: **45** mm
